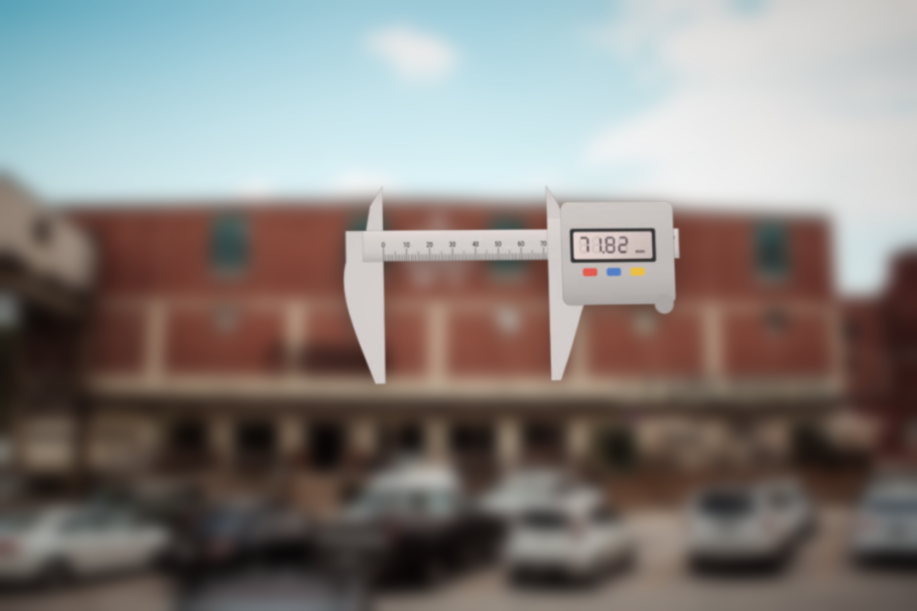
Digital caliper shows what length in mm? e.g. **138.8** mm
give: **71.82** mm
